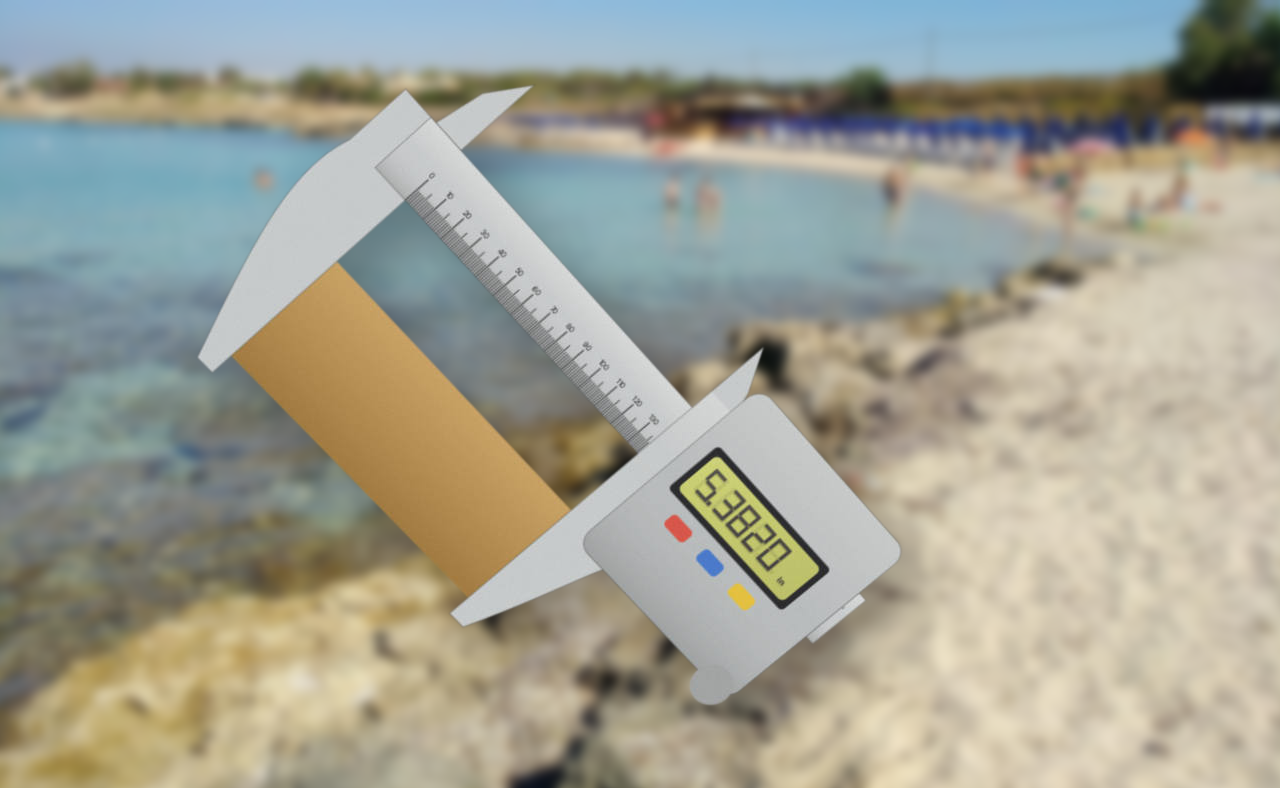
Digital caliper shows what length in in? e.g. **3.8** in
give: **5.3820** in
